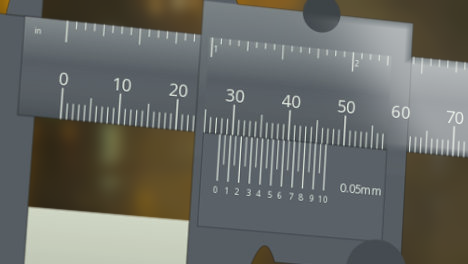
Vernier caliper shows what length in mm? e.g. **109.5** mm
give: **27.8** mm
